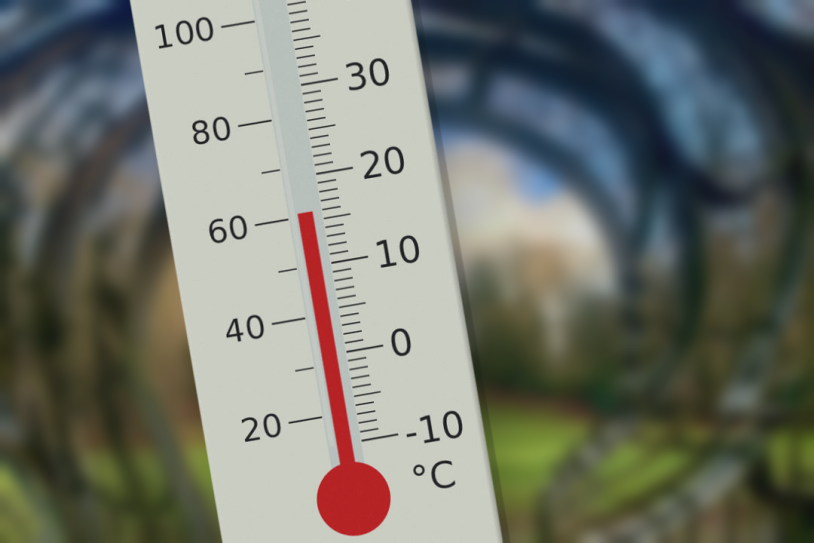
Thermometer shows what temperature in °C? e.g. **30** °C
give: **16** °C
